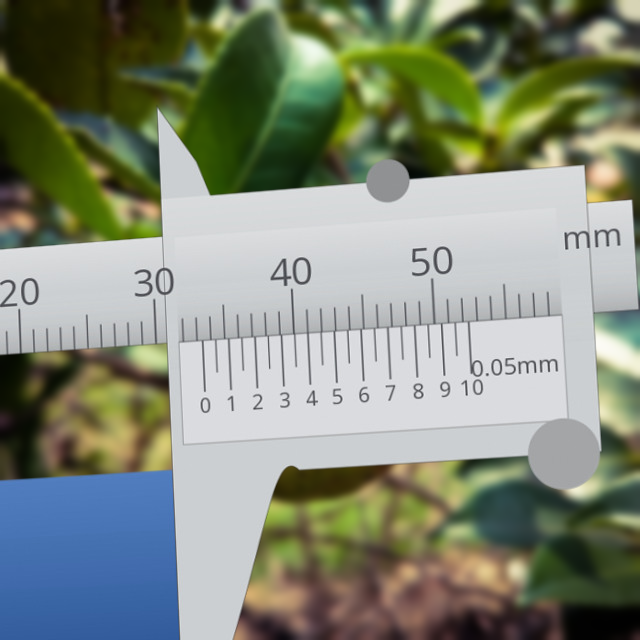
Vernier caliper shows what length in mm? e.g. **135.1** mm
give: **33.4** mm
